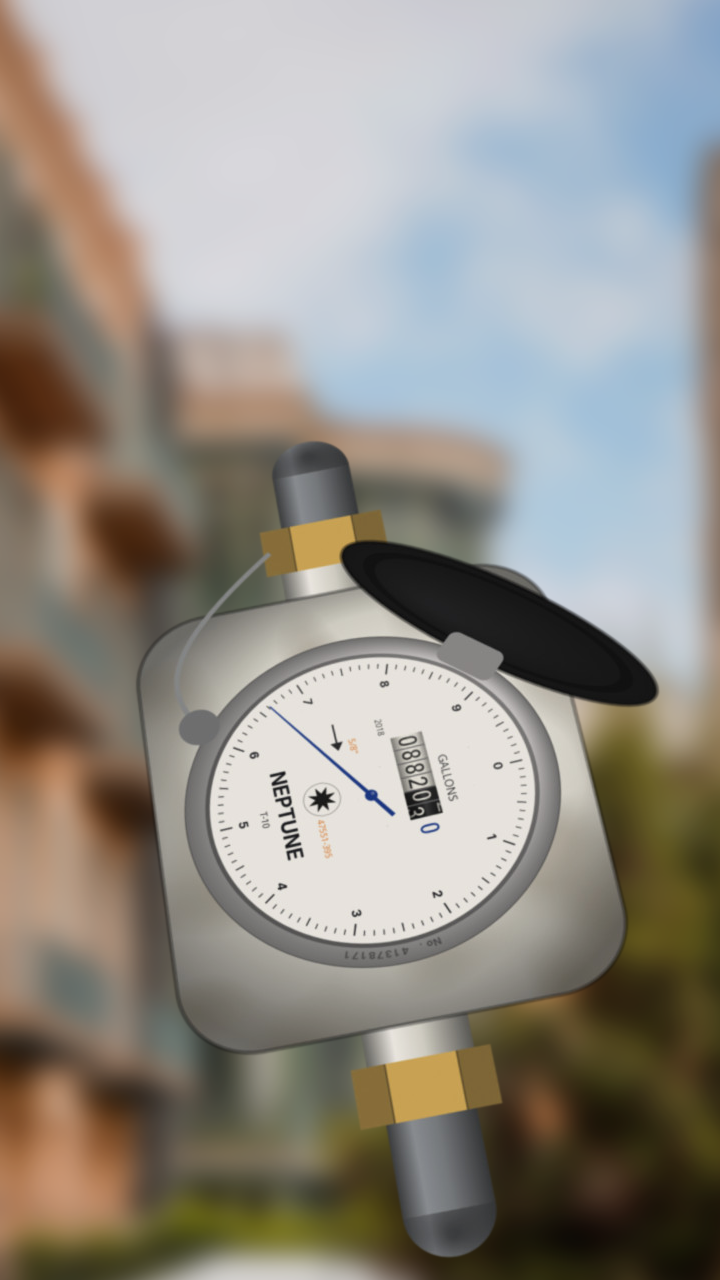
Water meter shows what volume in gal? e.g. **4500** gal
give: **882026.6** gal
